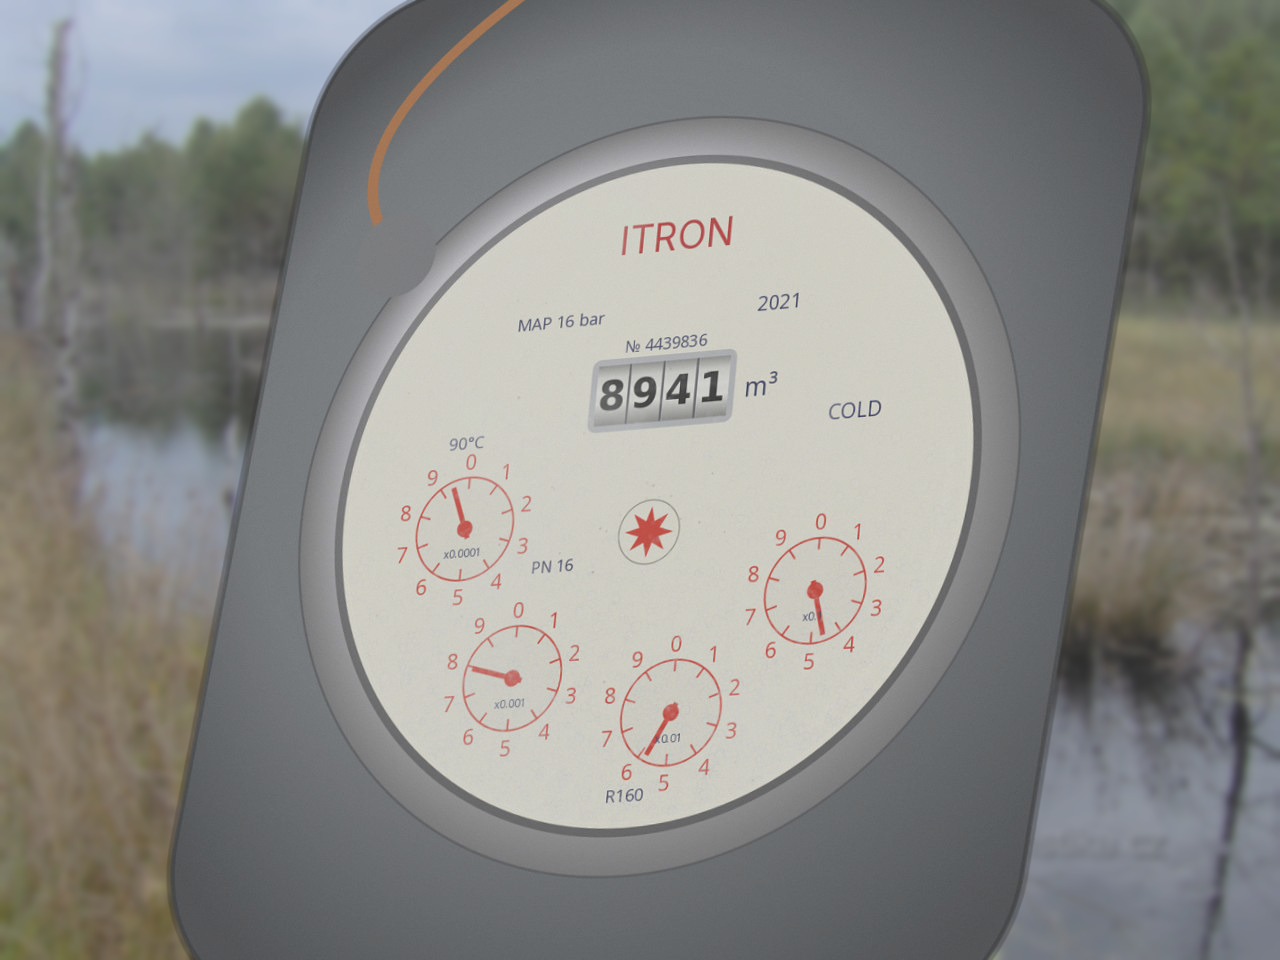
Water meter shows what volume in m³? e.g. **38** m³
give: **8941.4579** m³
